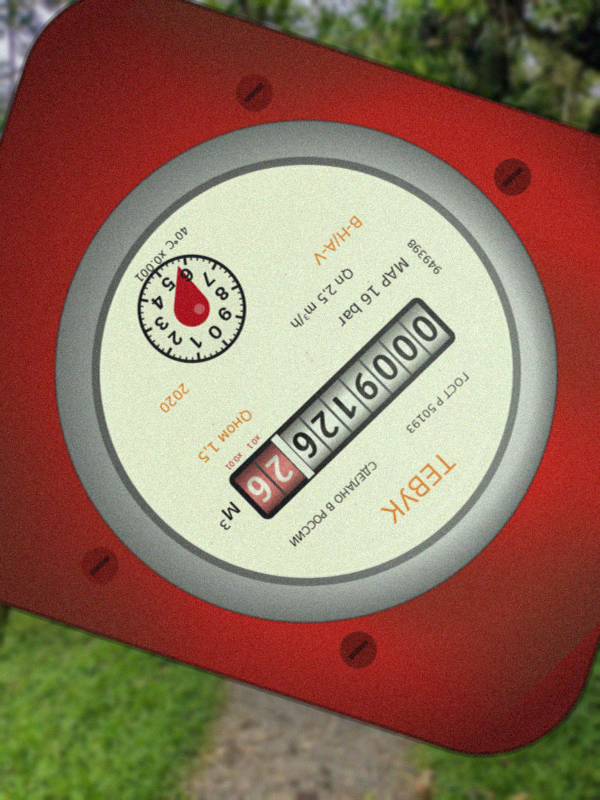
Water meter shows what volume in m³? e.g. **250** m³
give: **9126.265** m³
